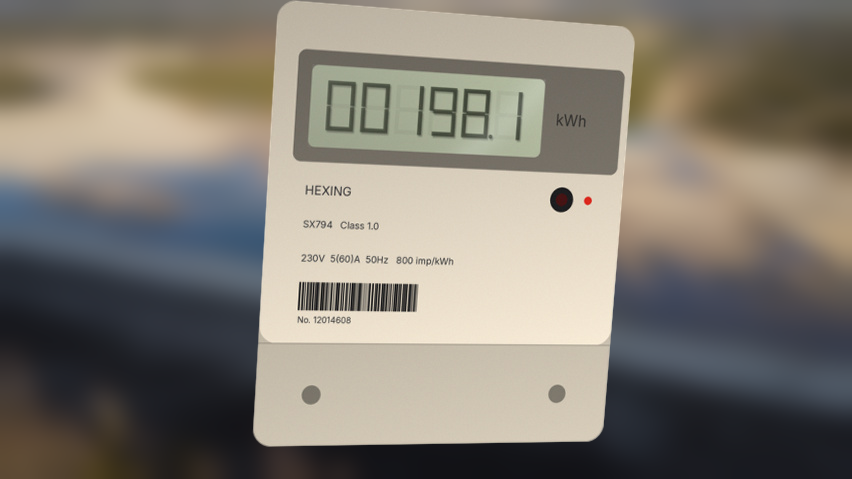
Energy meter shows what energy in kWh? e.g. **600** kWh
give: **198.1** kWh
